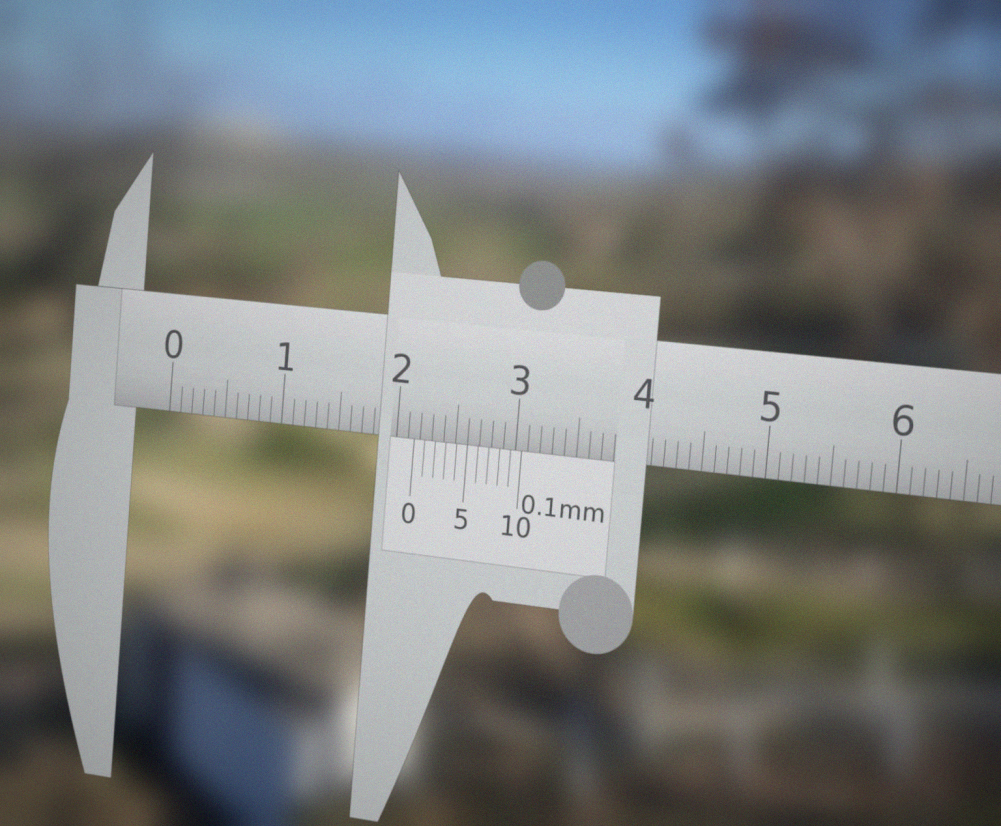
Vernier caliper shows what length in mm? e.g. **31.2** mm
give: **21.5** mm
